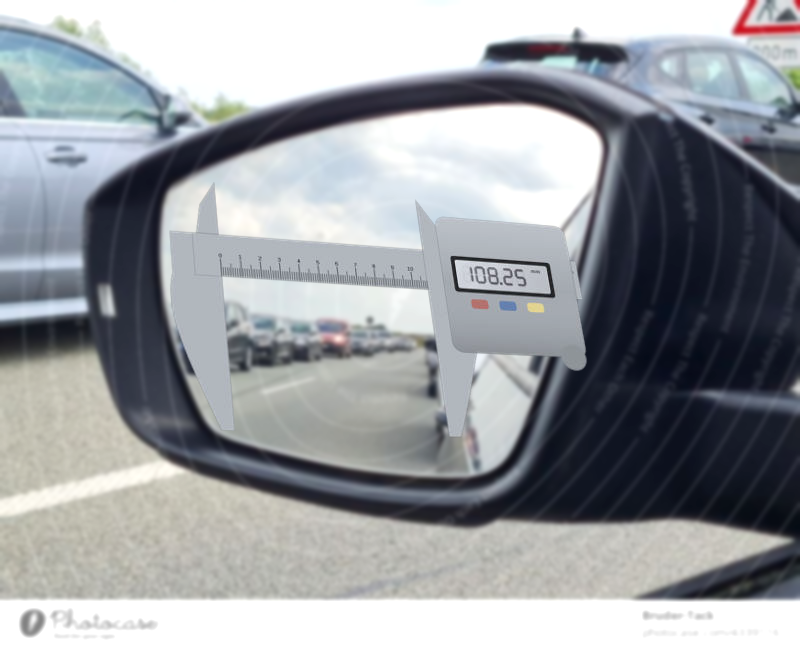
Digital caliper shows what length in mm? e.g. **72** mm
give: **108.25** mm
